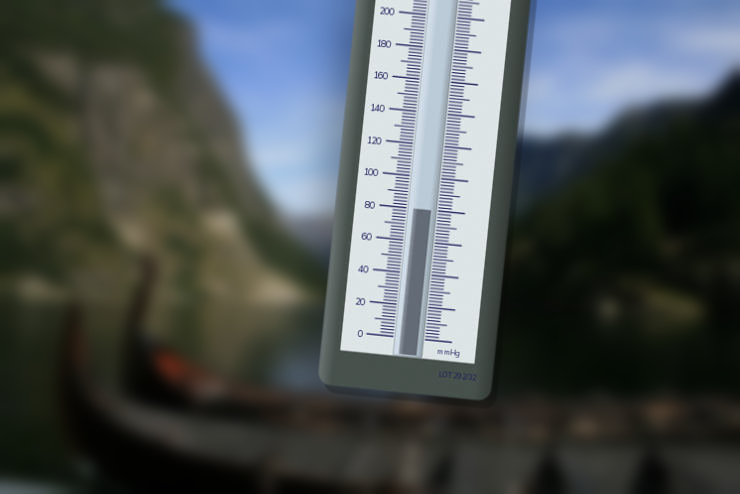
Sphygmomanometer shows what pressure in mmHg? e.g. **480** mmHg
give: **80** mmHg
